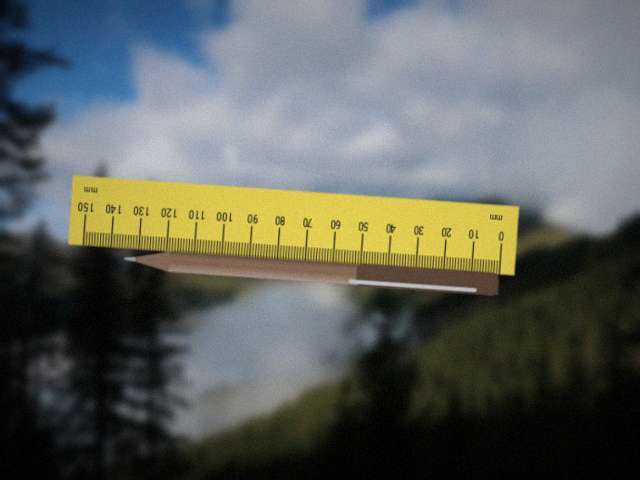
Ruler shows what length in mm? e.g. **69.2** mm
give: **135** mm
